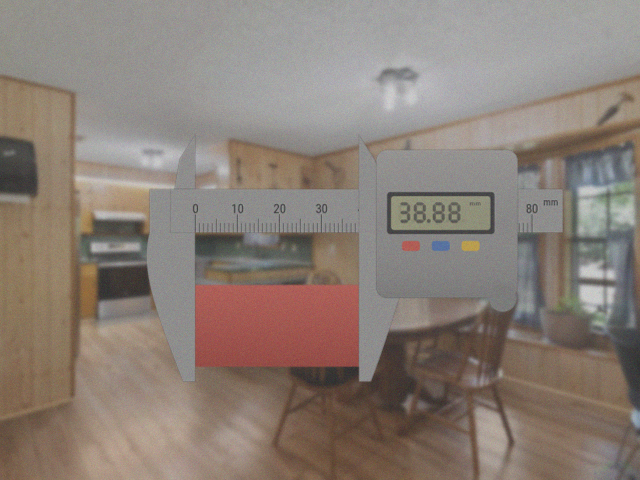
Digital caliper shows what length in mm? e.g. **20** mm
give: **38.88** mm
